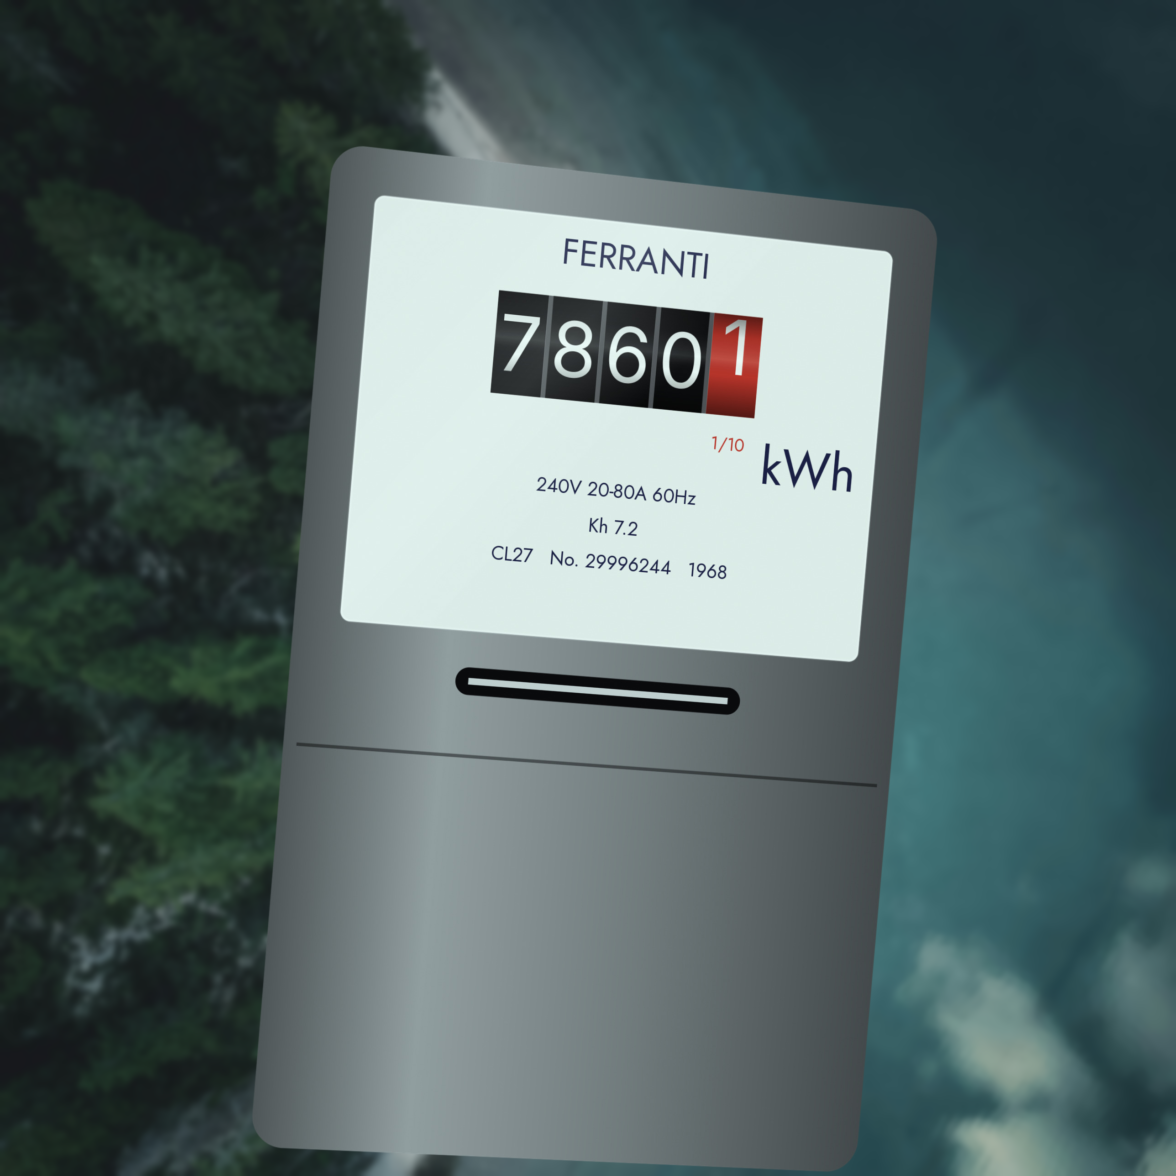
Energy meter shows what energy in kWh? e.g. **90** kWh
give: **7860.1** kWh
